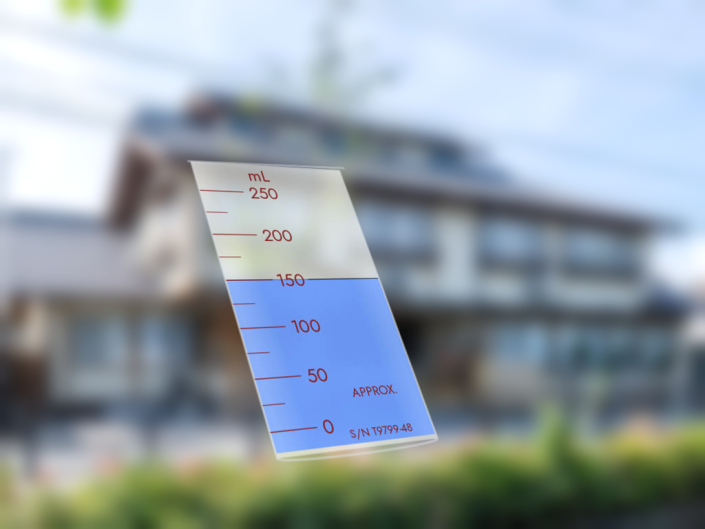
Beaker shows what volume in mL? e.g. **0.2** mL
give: **150** mL
